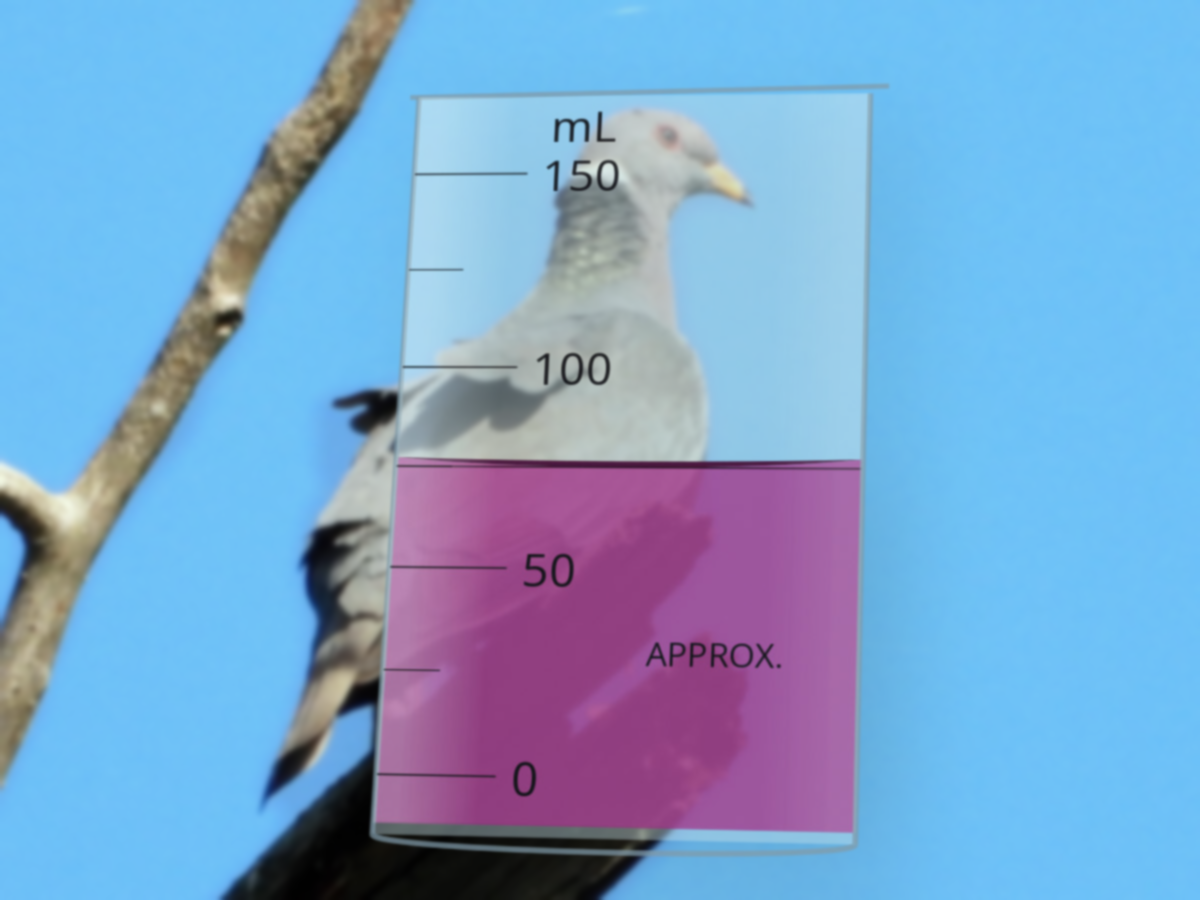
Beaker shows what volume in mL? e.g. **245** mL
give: **75** mL
